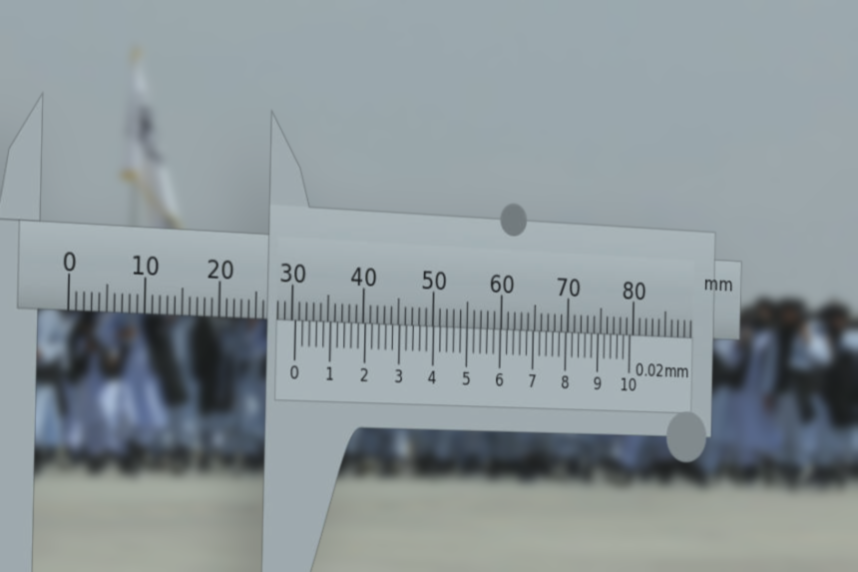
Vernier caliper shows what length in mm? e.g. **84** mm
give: **30.5** mm
